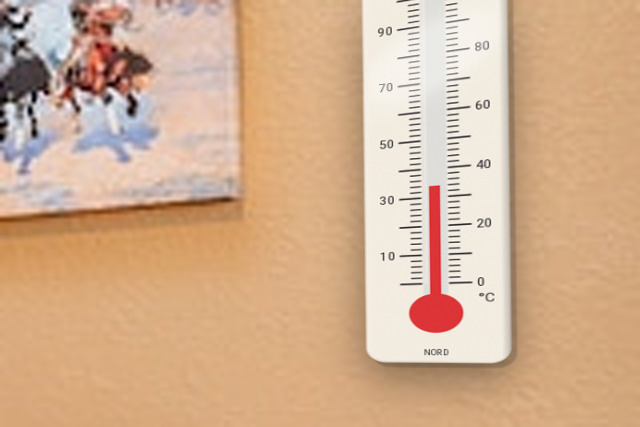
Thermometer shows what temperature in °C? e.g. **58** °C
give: **34** °C
